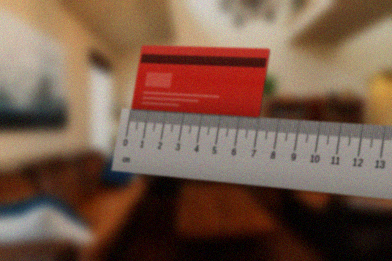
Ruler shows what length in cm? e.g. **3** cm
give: **7** cm
